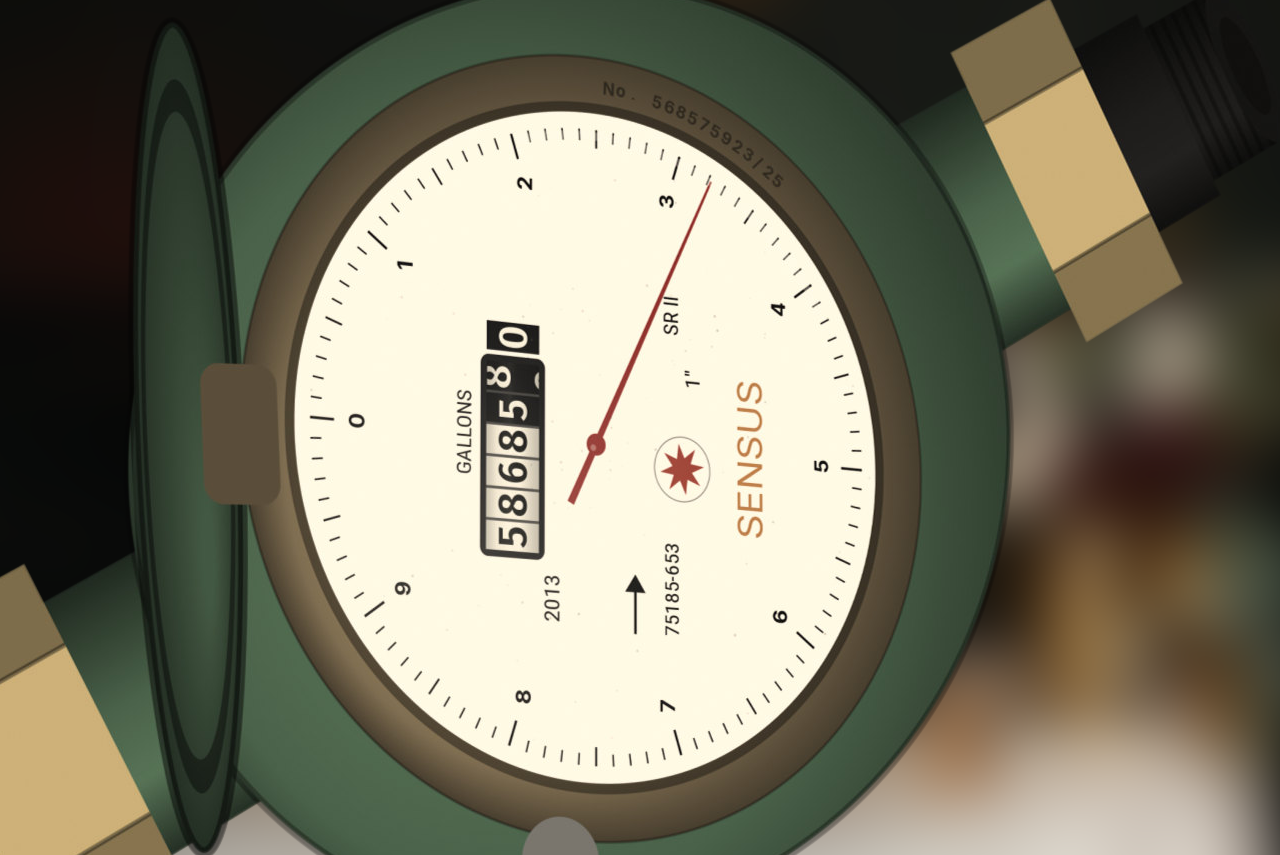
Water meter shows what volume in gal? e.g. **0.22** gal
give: **5868583.2** gal
